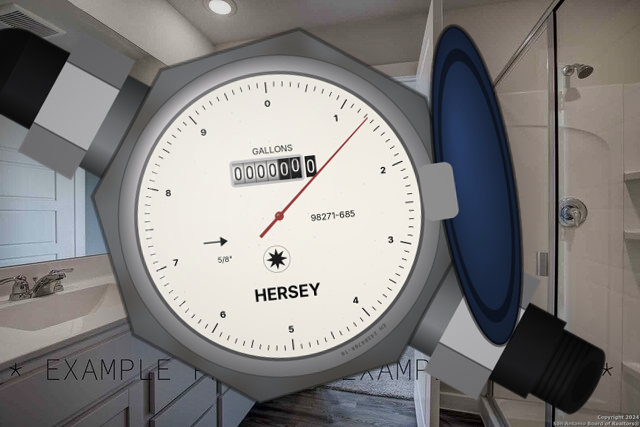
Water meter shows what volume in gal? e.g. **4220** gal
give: **1.3** gal
